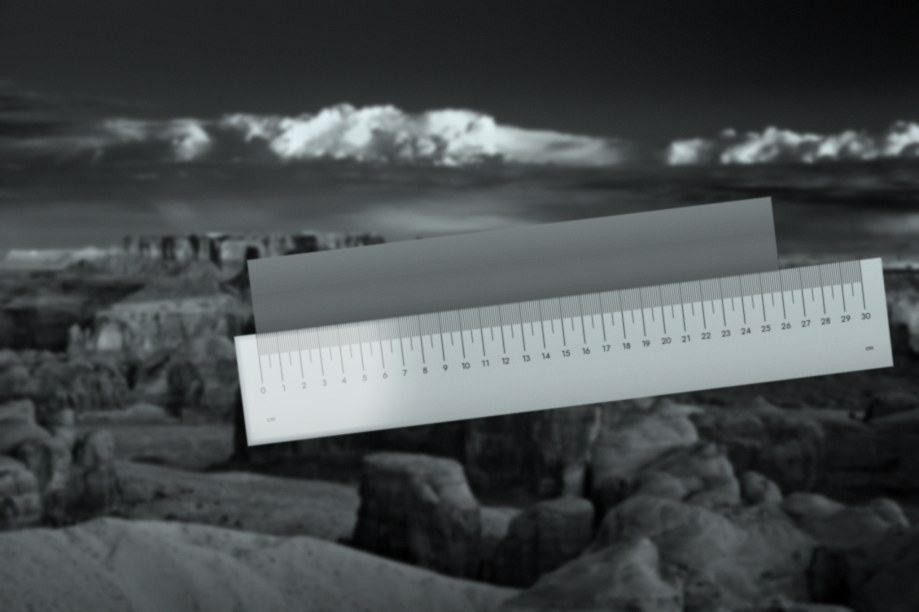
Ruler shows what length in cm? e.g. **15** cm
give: **26** cm
